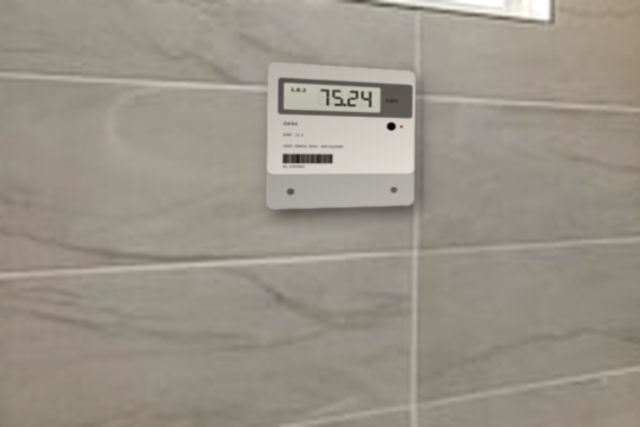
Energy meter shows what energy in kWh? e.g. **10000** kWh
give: **75.24** kWh
